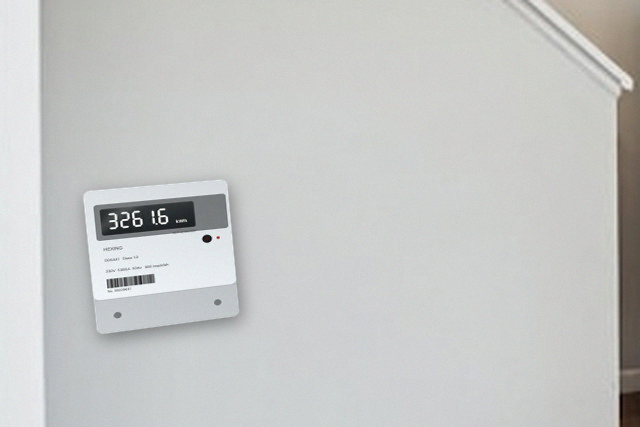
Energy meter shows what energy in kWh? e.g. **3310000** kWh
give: **3261.6** kWh
